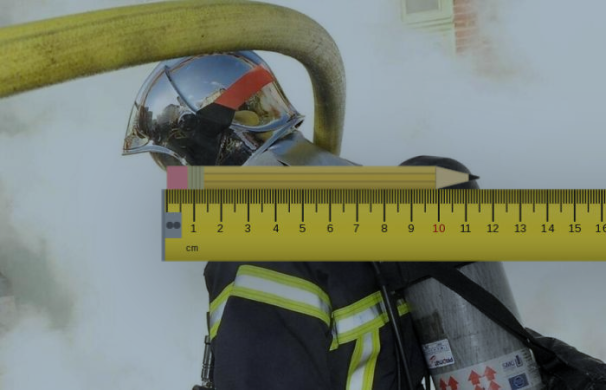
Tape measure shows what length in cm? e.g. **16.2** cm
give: **11.5** cm
